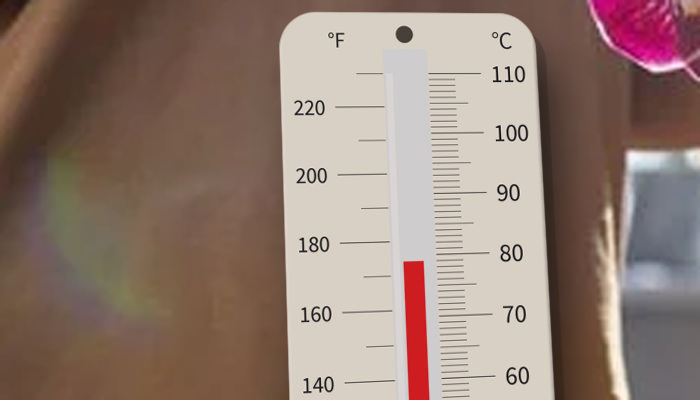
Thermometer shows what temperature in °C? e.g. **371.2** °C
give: **79** °C
